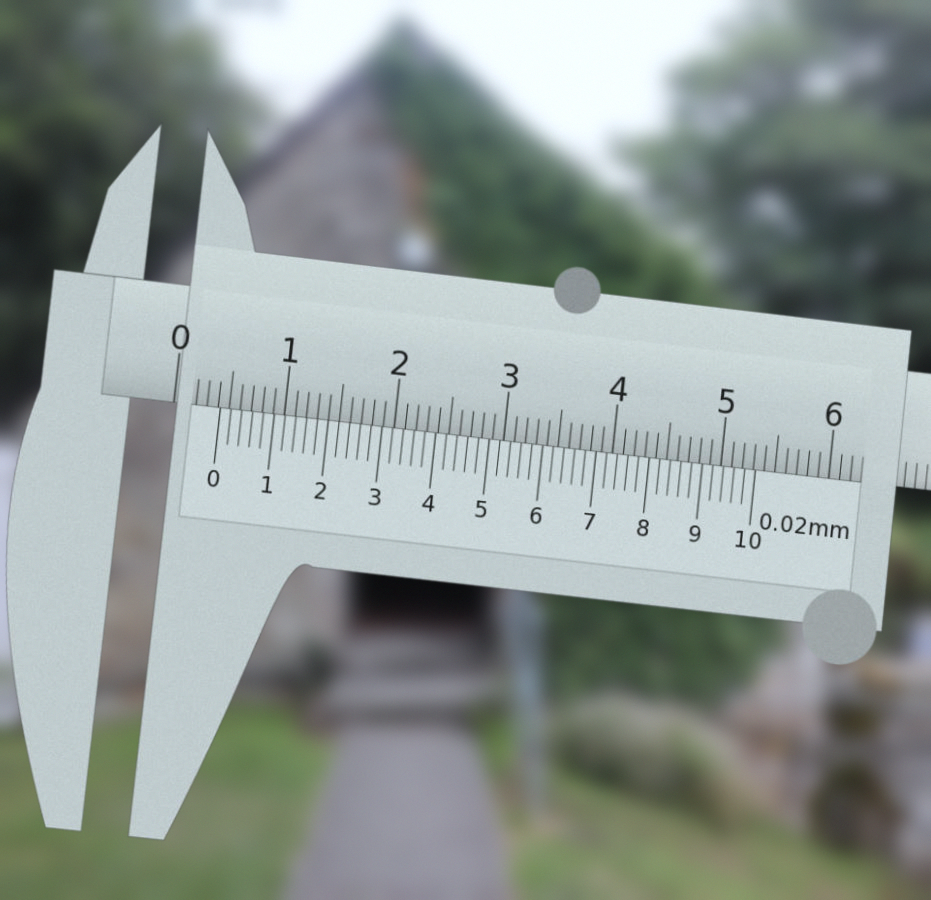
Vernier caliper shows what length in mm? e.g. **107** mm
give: **4.2** mm
